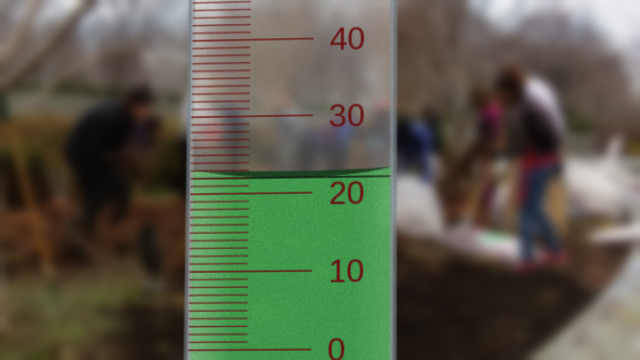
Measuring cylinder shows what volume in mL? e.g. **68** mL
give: **22** mL
